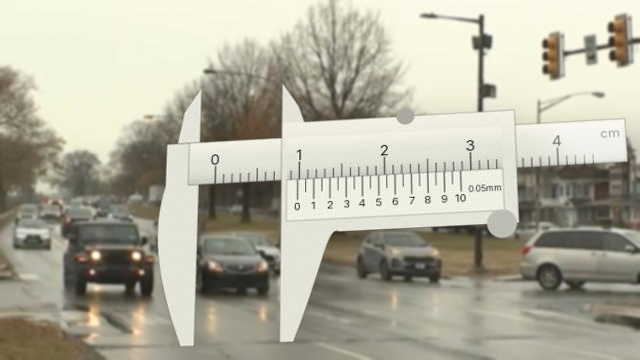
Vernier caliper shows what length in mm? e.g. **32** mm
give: **9.8** mm
